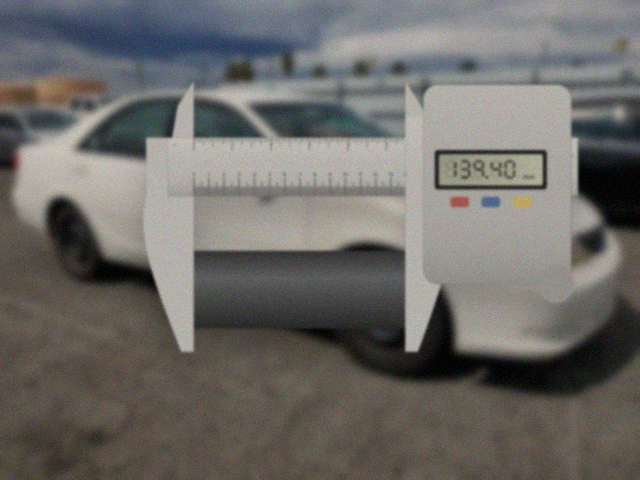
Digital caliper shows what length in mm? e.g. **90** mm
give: **139.40** mm
